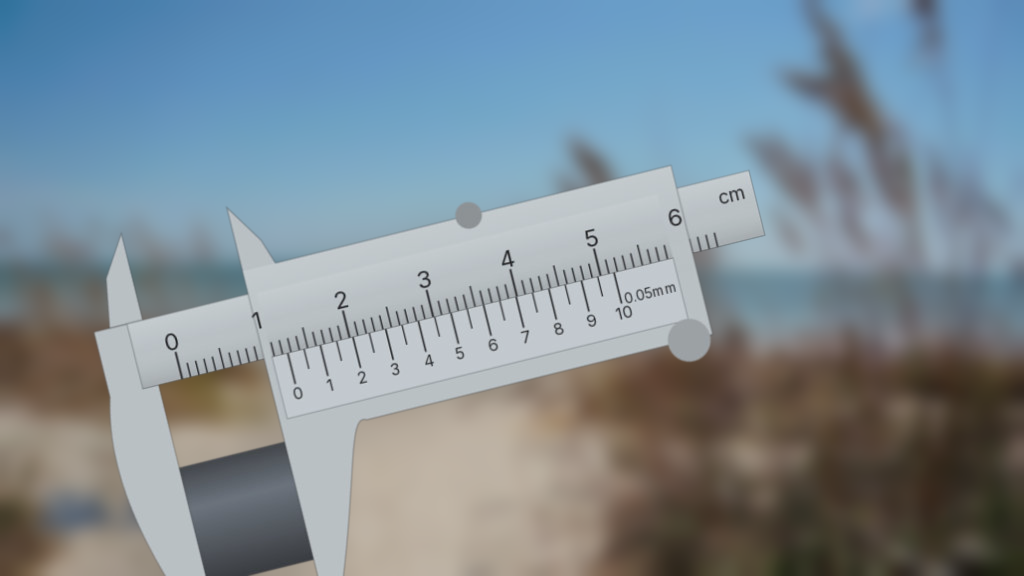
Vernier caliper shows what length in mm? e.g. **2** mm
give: **12.6** mm
